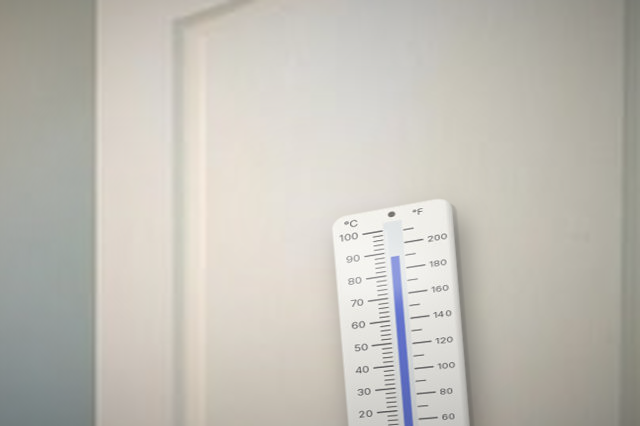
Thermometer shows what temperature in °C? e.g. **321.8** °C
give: **88** °C
